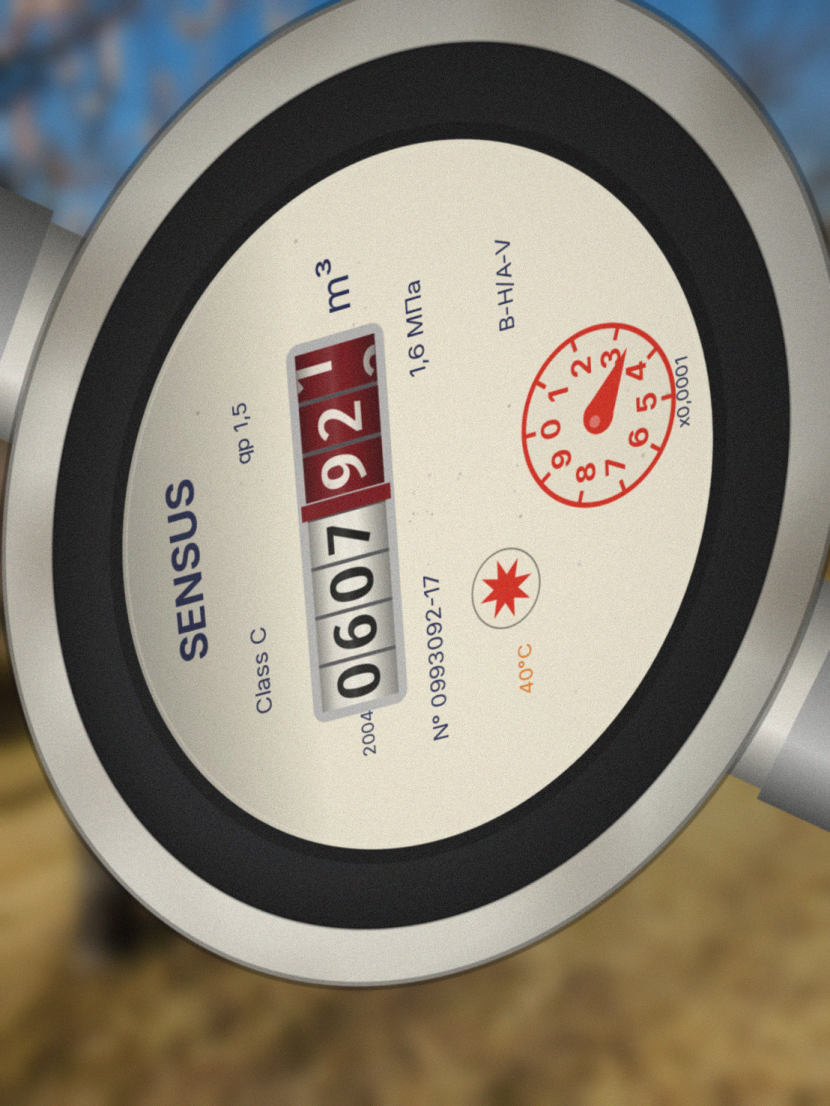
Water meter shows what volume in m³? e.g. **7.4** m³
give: **607.9213** m³
